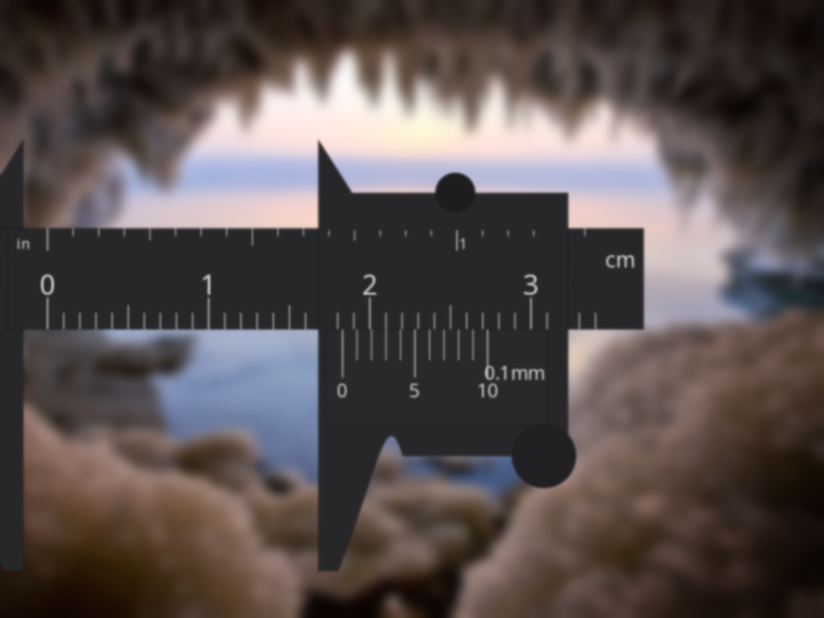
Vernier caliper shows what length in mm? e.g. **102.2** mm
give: **18.3** mm
